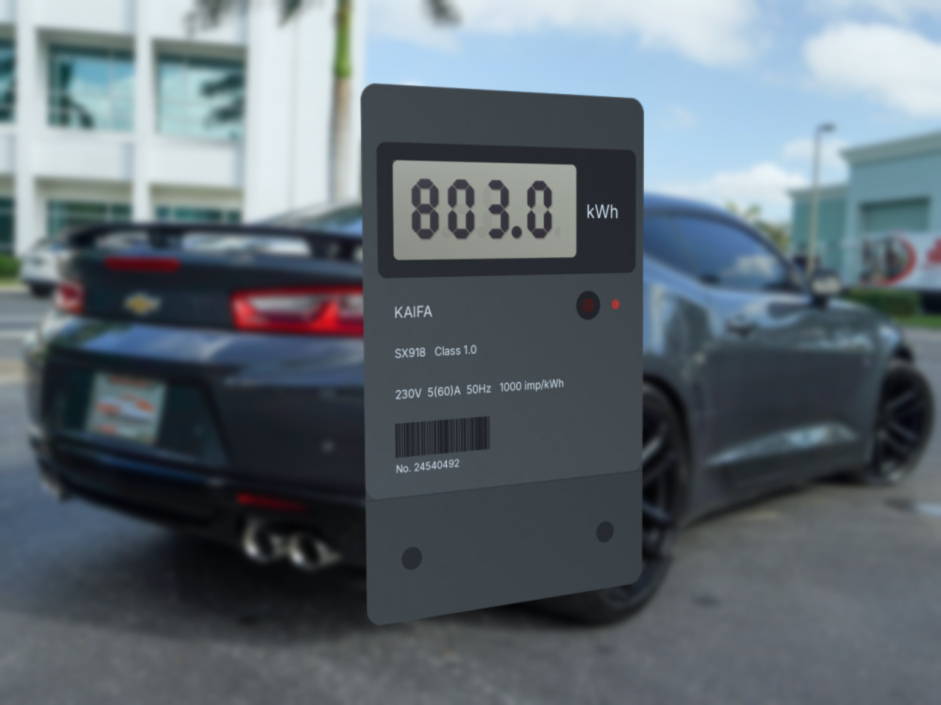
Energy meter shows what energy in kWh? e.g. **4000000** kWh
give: **803.0** kWh
